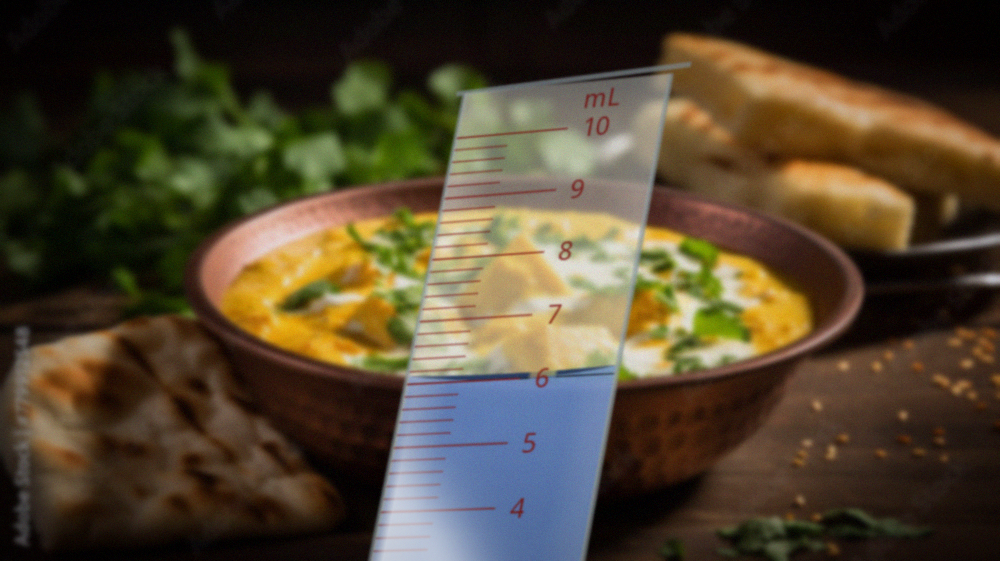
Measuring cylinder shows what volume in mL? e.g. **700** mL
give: **6** mL
